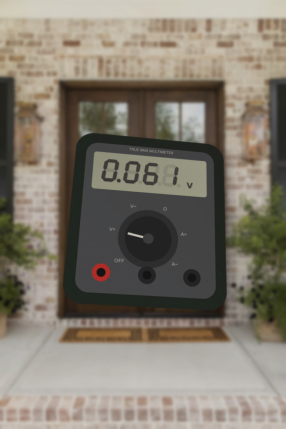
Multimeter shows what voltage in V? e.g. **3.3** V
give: **0.061** V
